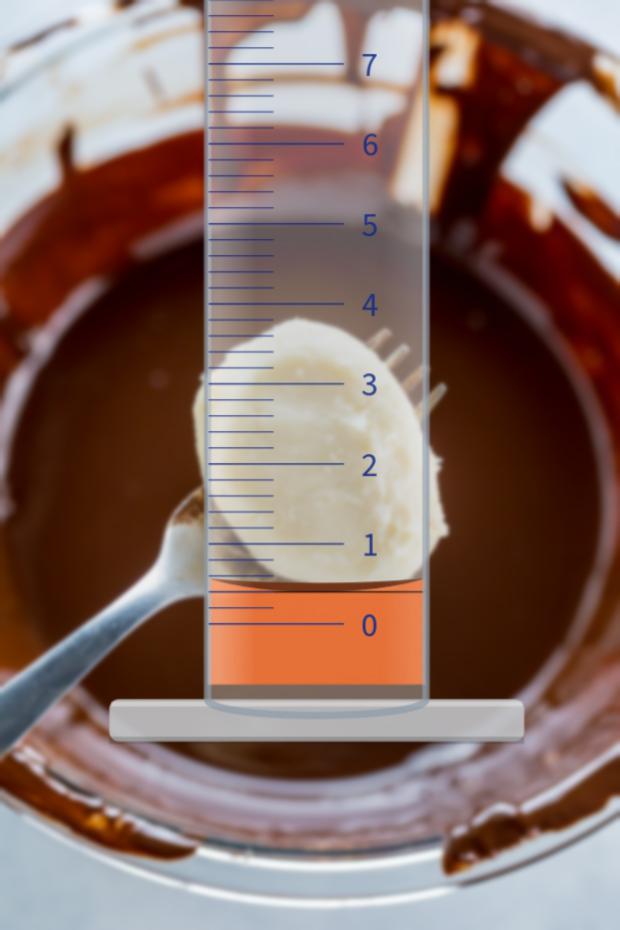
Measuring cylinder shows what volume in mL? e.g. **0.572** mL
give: **0.4** mL
